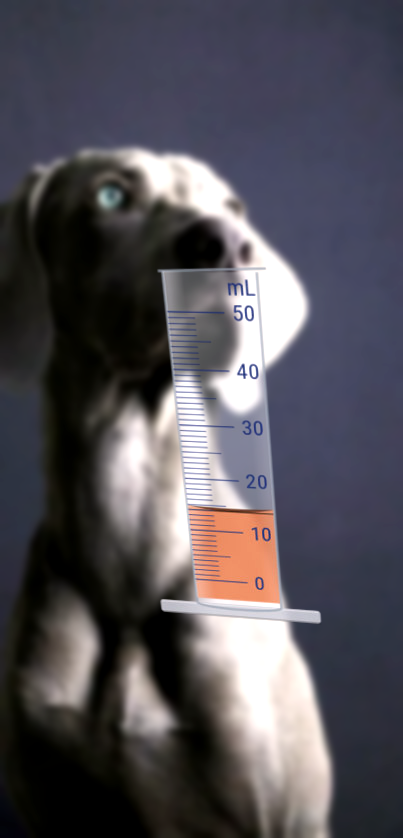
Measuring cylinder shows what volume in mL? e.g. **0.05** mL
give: **14** mL
